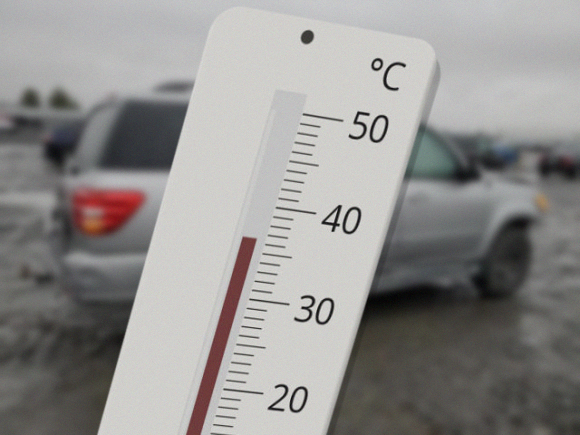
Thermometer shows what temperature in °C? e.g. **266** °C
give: **36.5** °C
